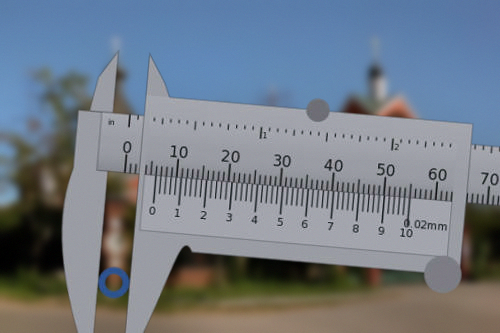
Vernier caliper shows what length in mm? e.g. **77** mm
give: **6.0** mm
